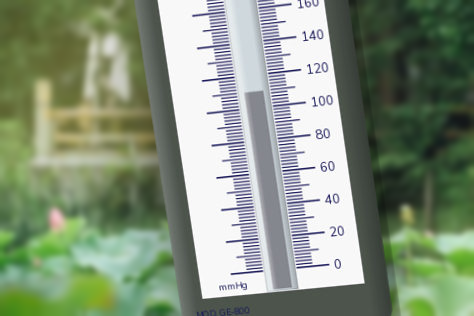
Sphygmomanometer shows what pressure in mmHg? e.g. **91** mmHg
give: **110** mmHg
